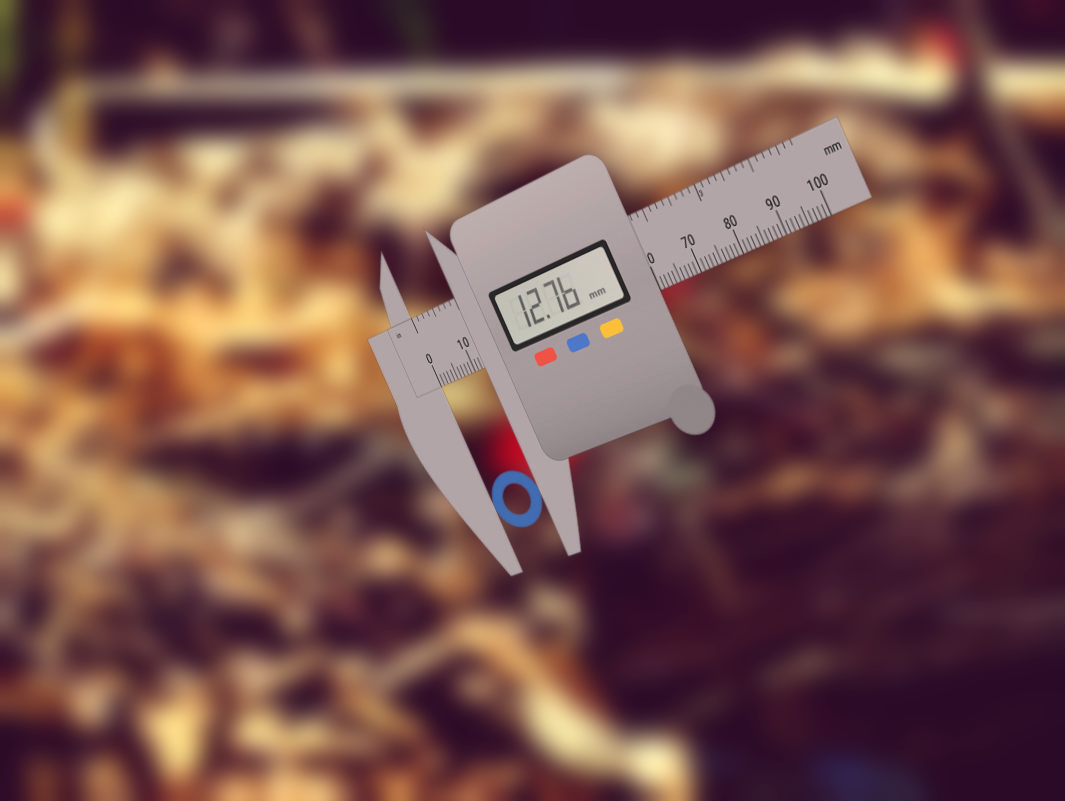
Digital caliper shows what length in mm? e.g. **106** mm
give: **12.76** mm
